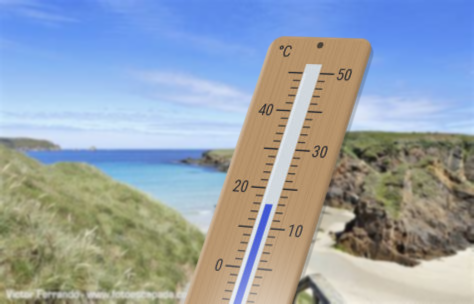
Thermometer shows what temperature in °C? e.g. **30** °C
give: **16** °C
